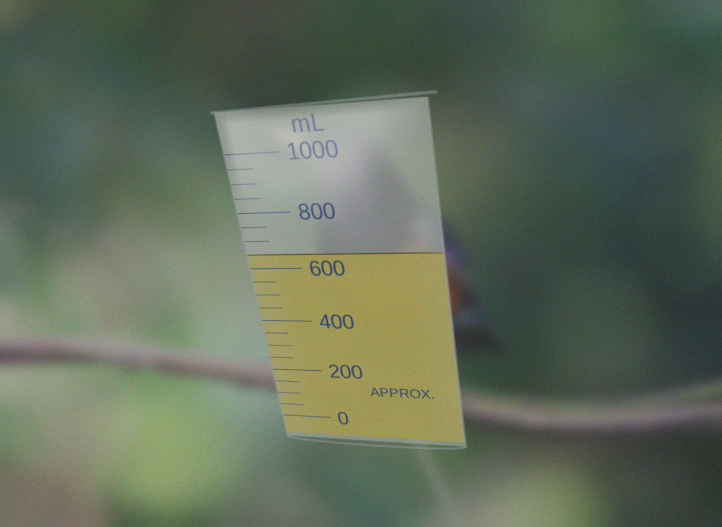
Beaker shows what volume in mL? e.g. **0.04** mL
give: **650** mL
